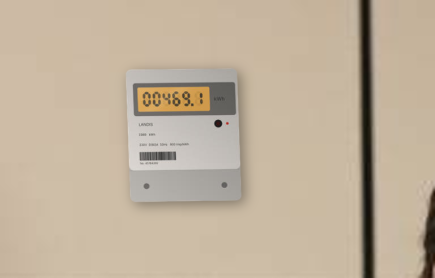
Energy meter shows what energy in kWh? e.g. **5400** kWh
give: **469.1** kWh
